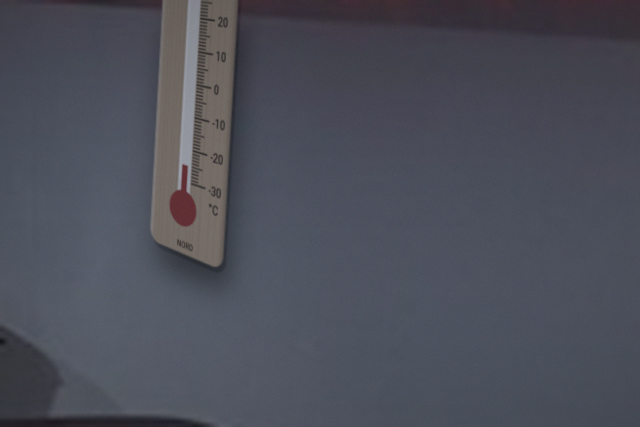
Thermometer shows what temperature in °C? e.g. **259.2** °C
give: **-25** °C
